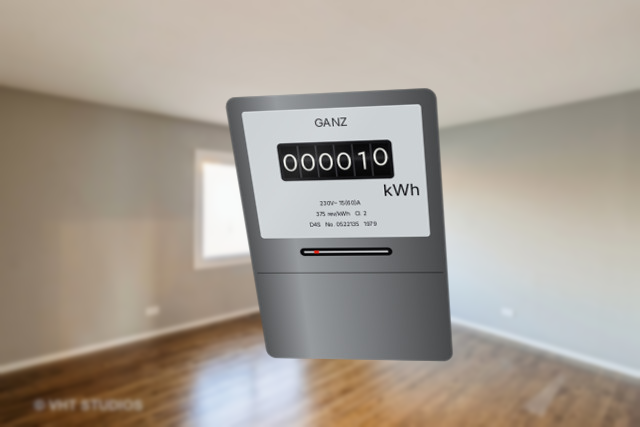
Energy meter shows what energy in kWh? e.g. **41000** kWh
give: **10** kWh
